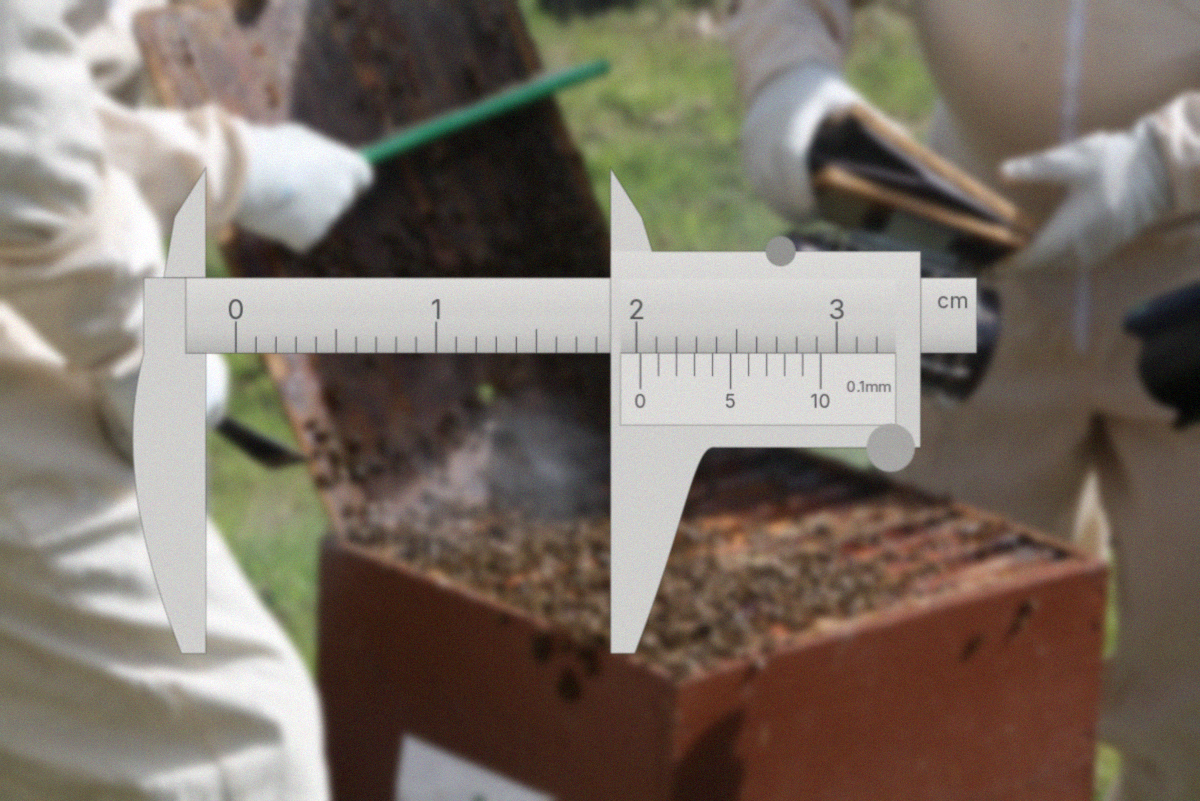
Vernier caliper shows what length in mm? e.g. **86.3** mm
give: **20.2** mm
